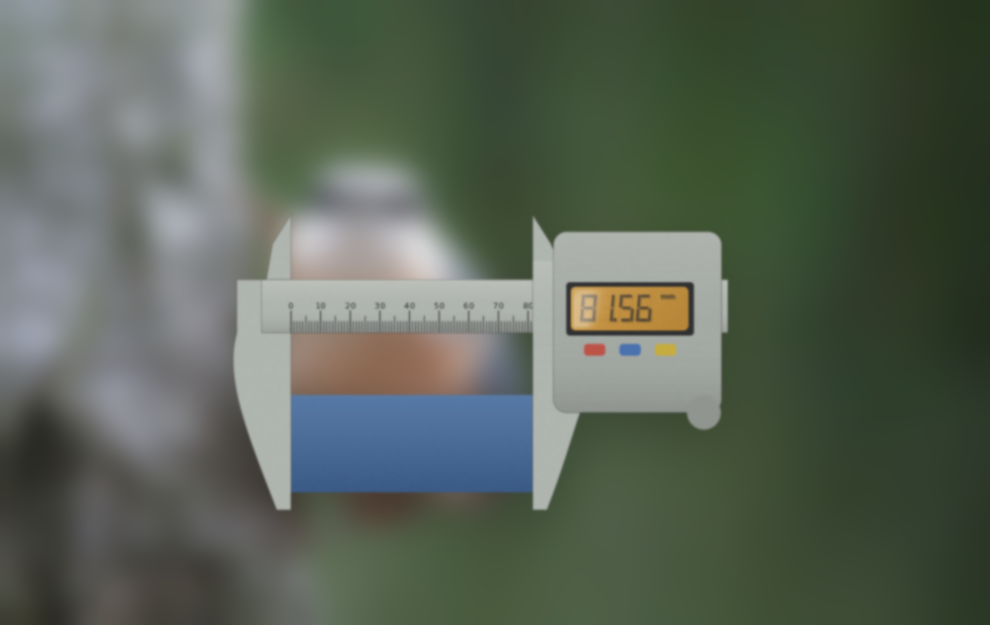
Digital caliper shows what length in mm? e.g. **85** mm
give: **81.56** mm
